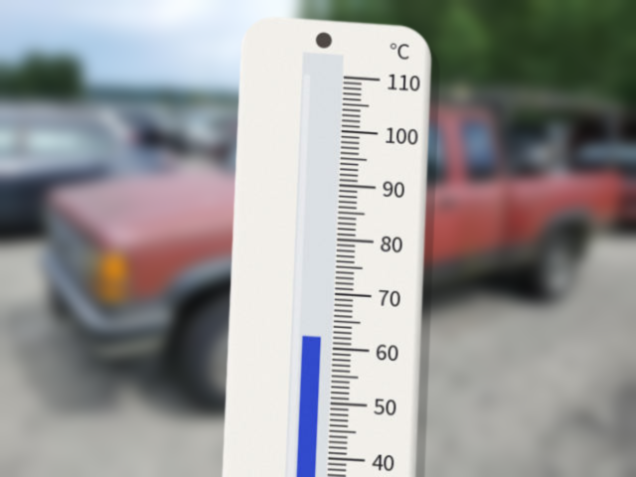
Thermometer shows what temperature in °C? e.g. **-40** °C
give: **62** °C
